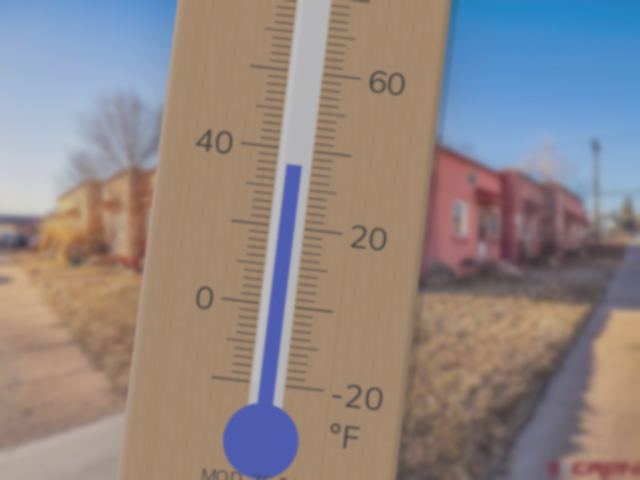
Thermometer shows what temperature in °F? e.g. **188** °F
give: **36** °F
